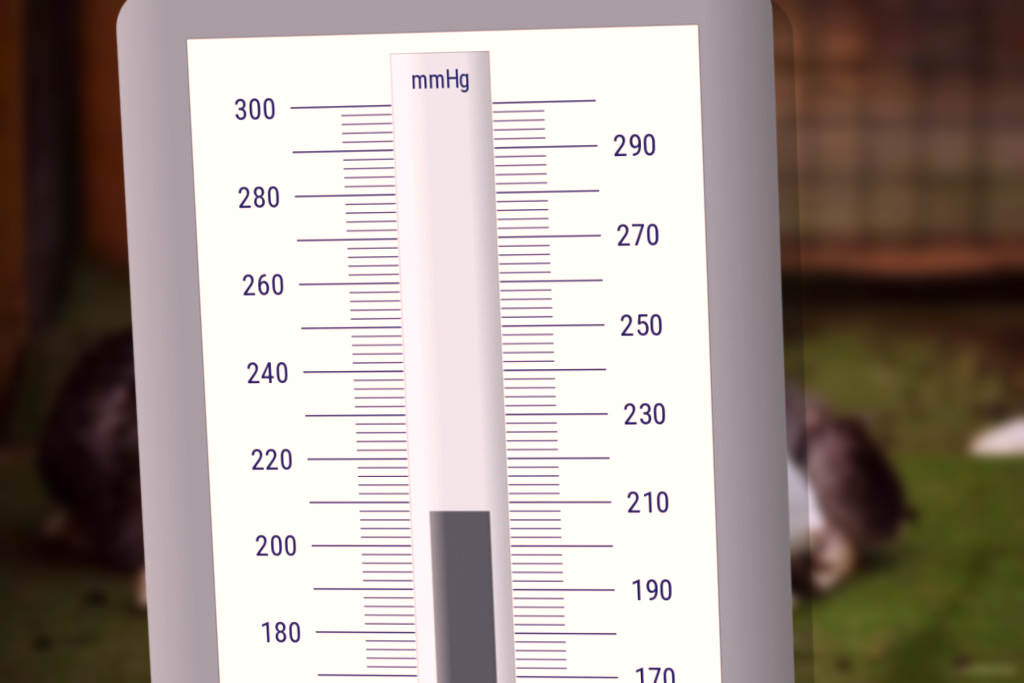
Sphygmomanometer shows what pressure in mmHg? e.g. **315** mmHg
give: **208** mmHg
